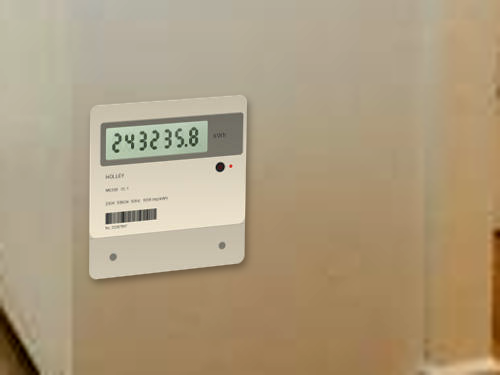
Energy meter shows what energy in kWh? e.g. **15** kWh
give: **243235.8** kWh
